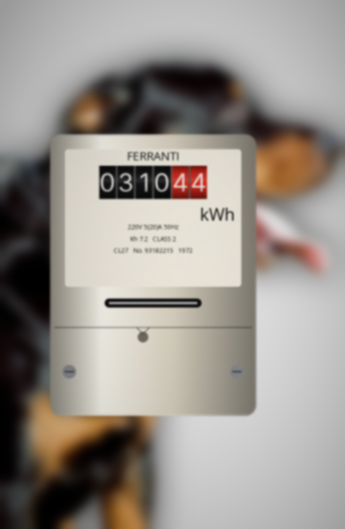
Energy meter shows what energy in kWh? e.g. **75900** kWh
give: **310.44** kWh
